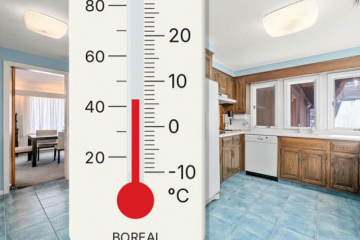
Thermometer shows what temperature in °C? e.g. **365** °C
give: **6** °C
